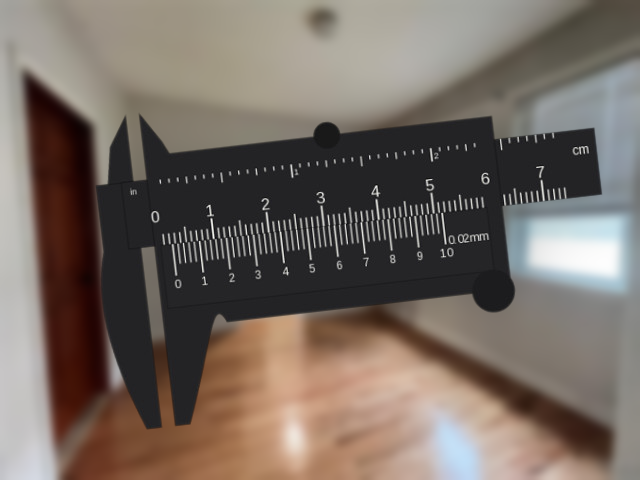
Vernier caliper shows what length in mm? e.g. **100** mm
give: **2.5** mm
